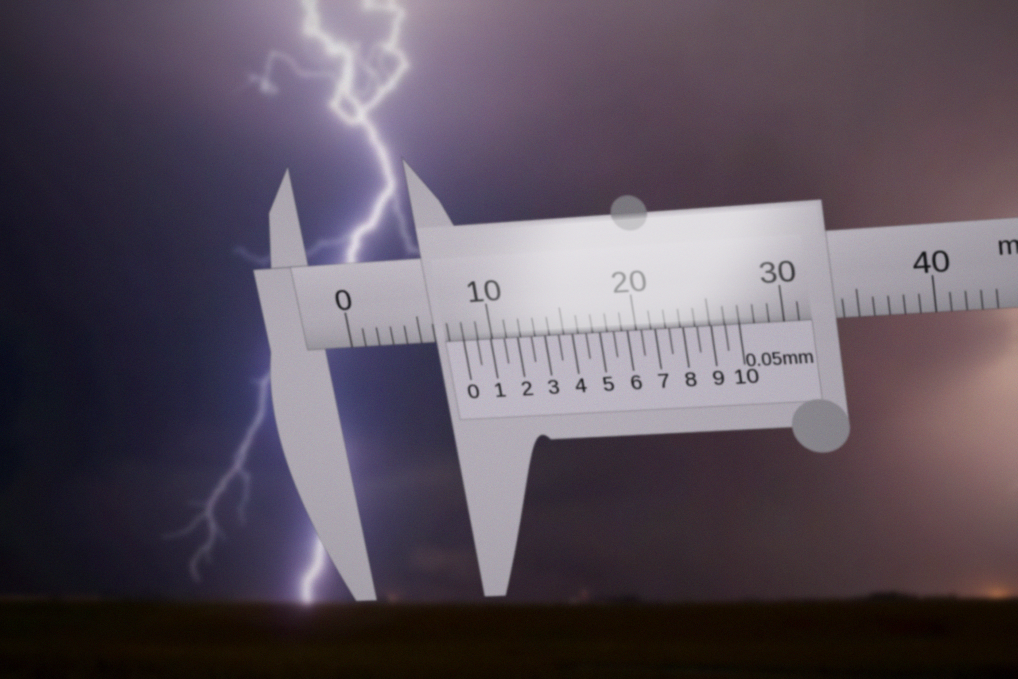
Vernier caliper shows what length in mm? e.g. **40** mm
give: **8.0** mm
